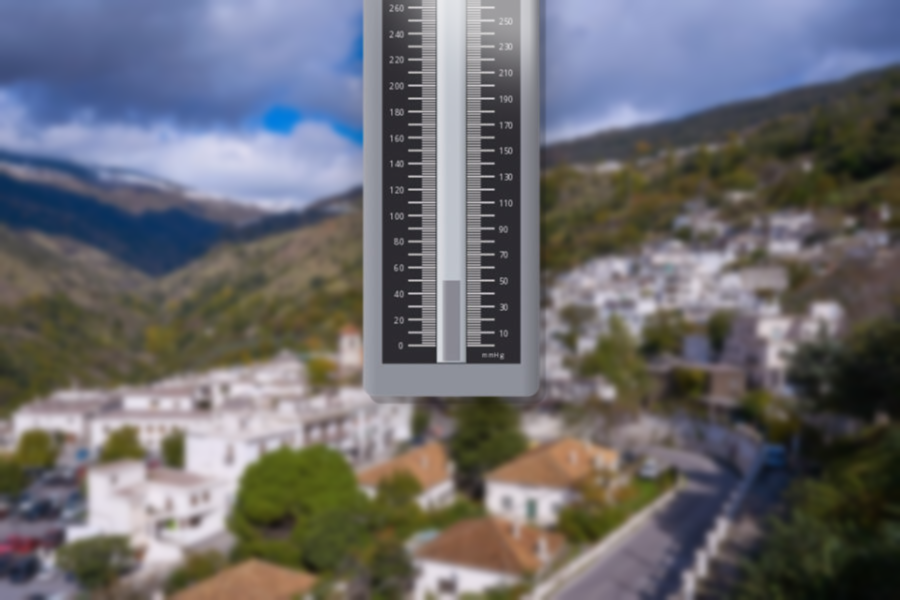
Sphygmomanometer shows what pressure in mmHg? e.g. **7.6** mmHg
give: **50** mmHg
